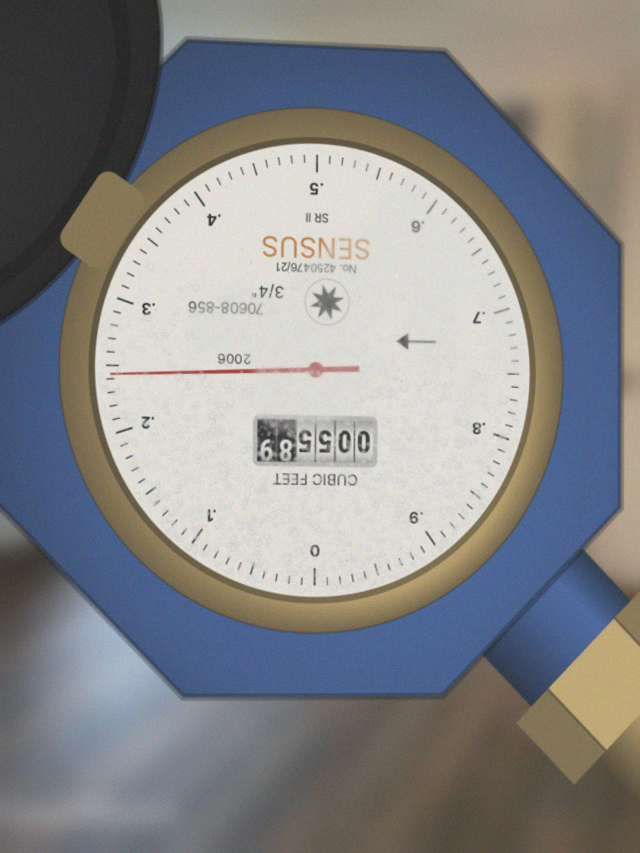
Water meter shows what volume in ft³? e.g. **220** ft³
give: **5589.24** ft³
